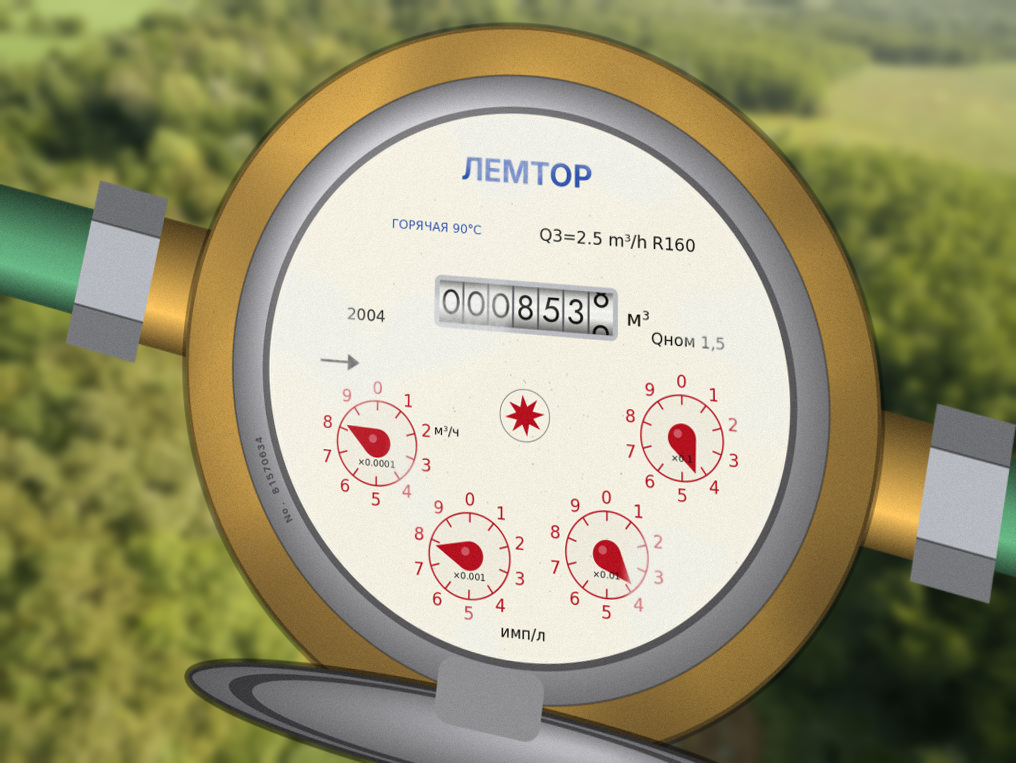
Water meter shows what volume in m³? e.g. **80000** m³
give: **8538.4378** m³
